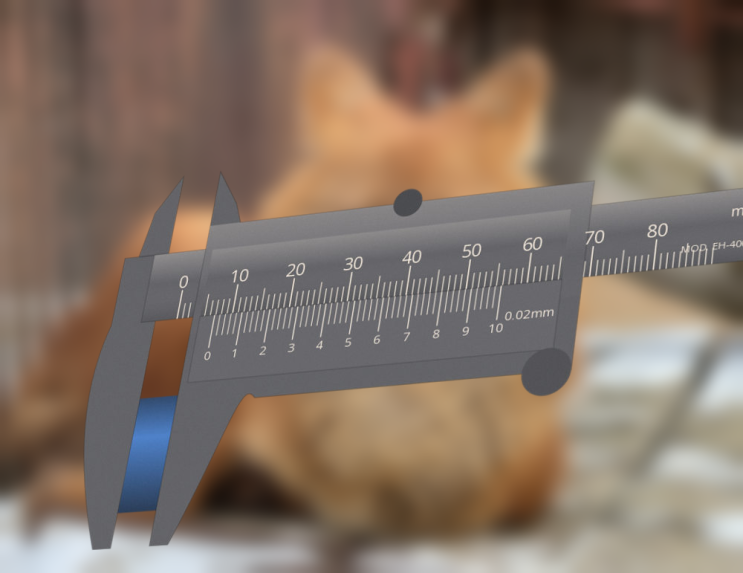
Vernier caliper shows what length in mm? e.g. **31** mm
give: **6.8** mm
